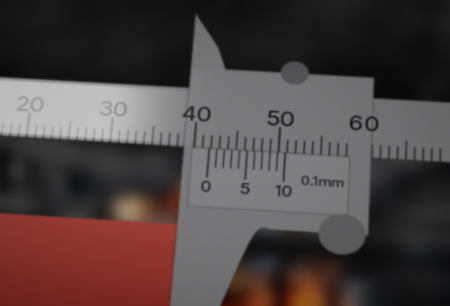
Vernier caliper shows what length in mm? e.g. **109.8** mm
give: **41.8** mm
